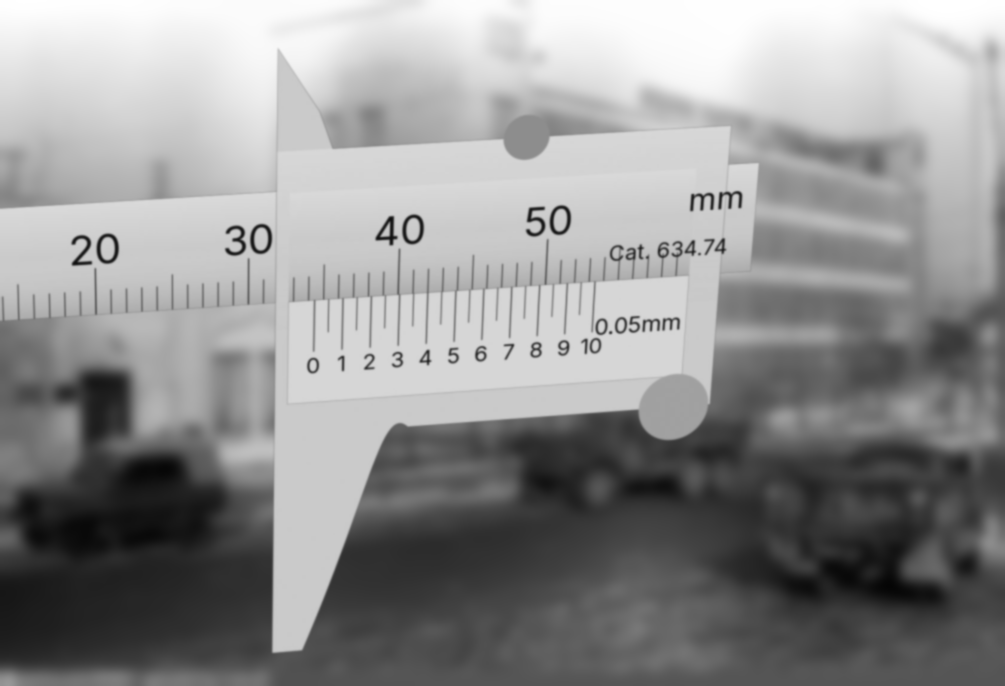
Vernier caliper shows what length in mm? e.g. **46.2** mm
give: **34.4** mm
